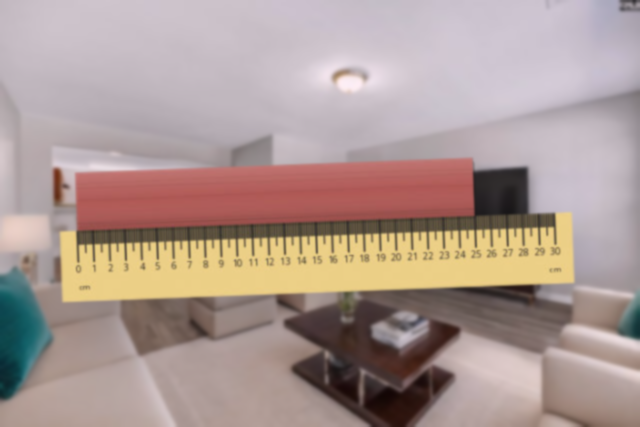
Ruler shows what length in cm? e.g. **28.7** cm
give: **25** cm
